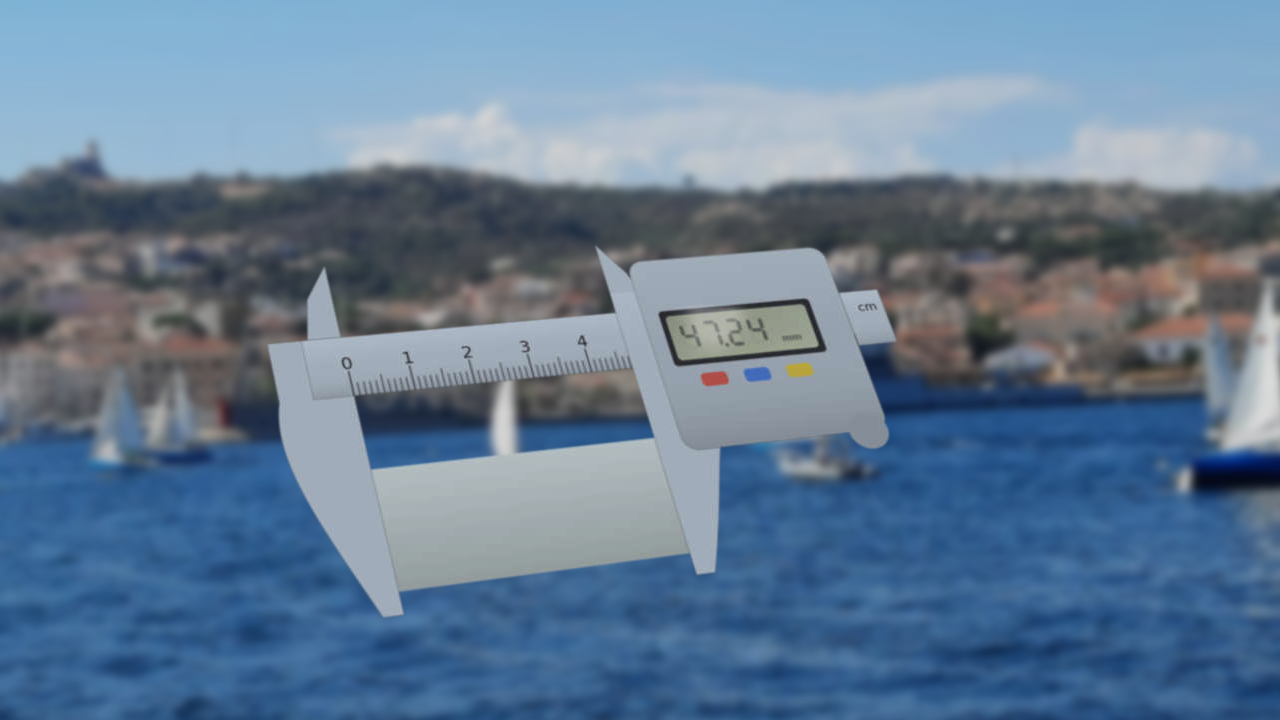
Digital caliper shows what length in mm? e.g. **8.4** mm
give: **47.24** mm
